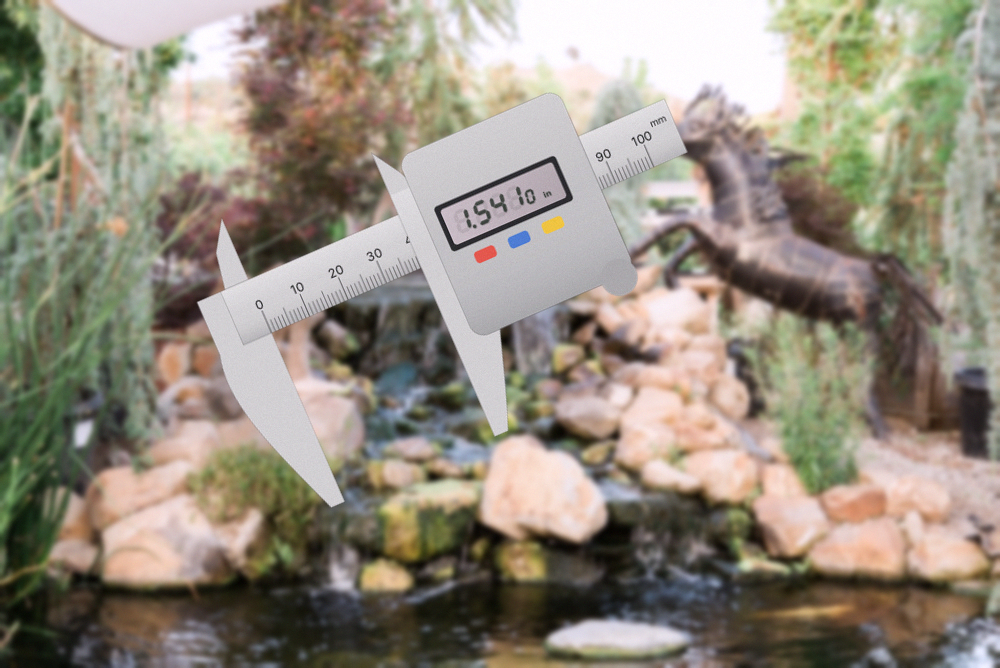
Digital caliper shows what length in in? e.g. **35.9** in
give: **1.5410** in
